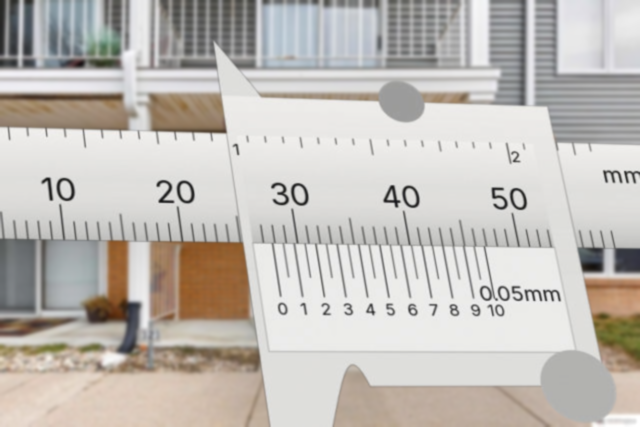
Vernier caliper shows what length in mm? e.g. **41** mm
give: **27.8** mm
